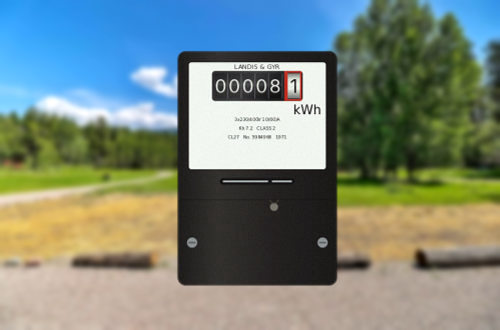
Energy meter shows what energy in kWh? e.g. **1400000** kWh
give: **8.1** kWh
